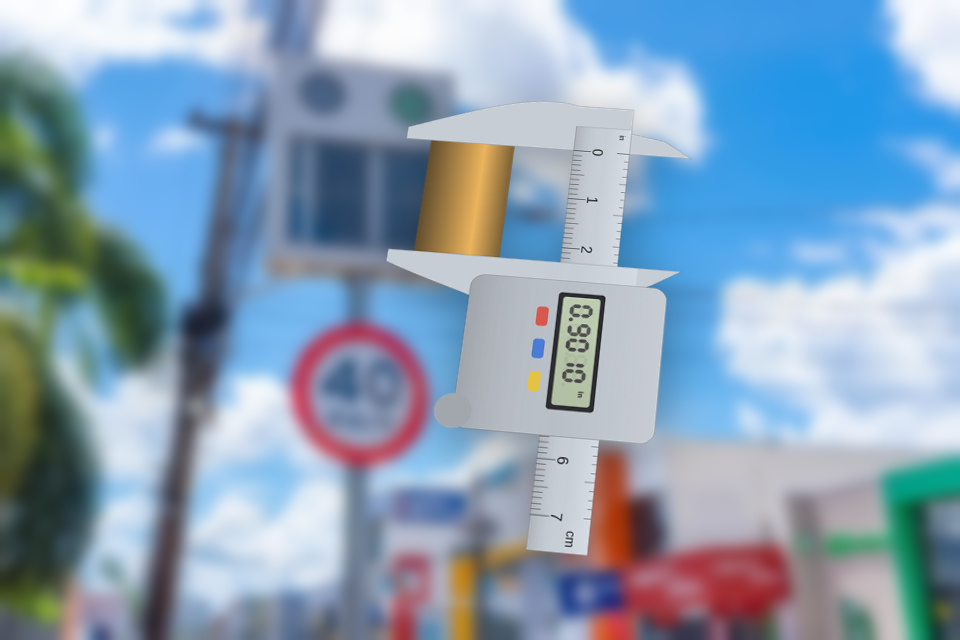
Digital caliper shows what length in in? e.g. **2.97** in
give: **0.9010** in
